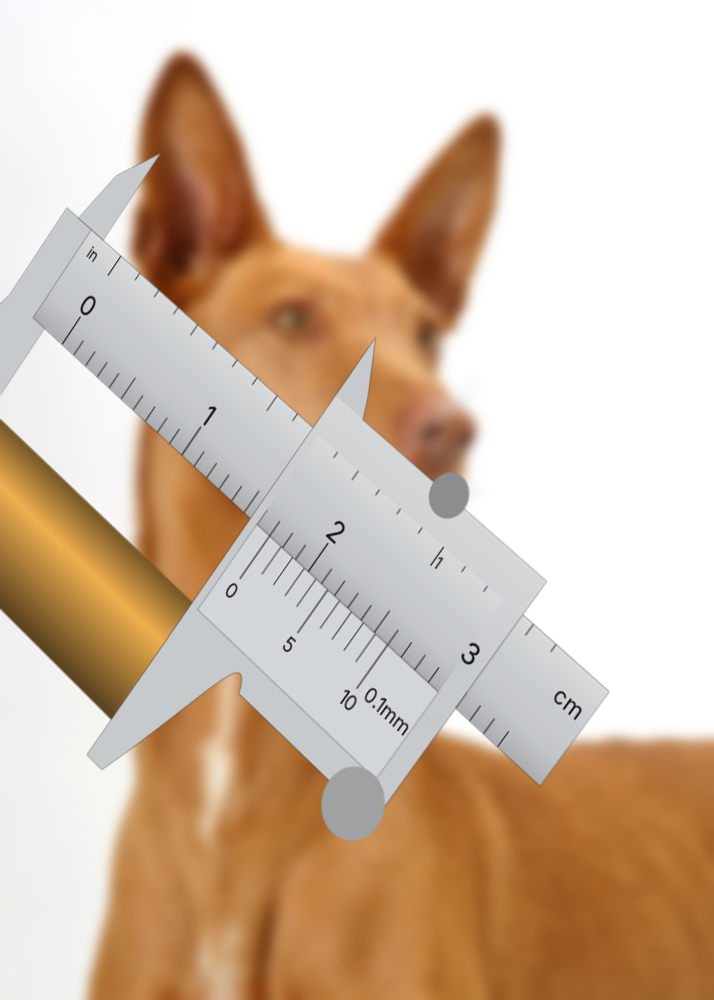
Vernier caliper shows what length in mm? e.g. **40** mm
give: **17.0** mm
